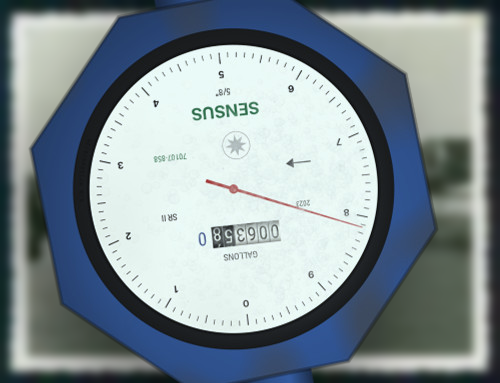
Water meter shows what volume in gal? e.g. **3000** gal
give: **63578.1** gal
